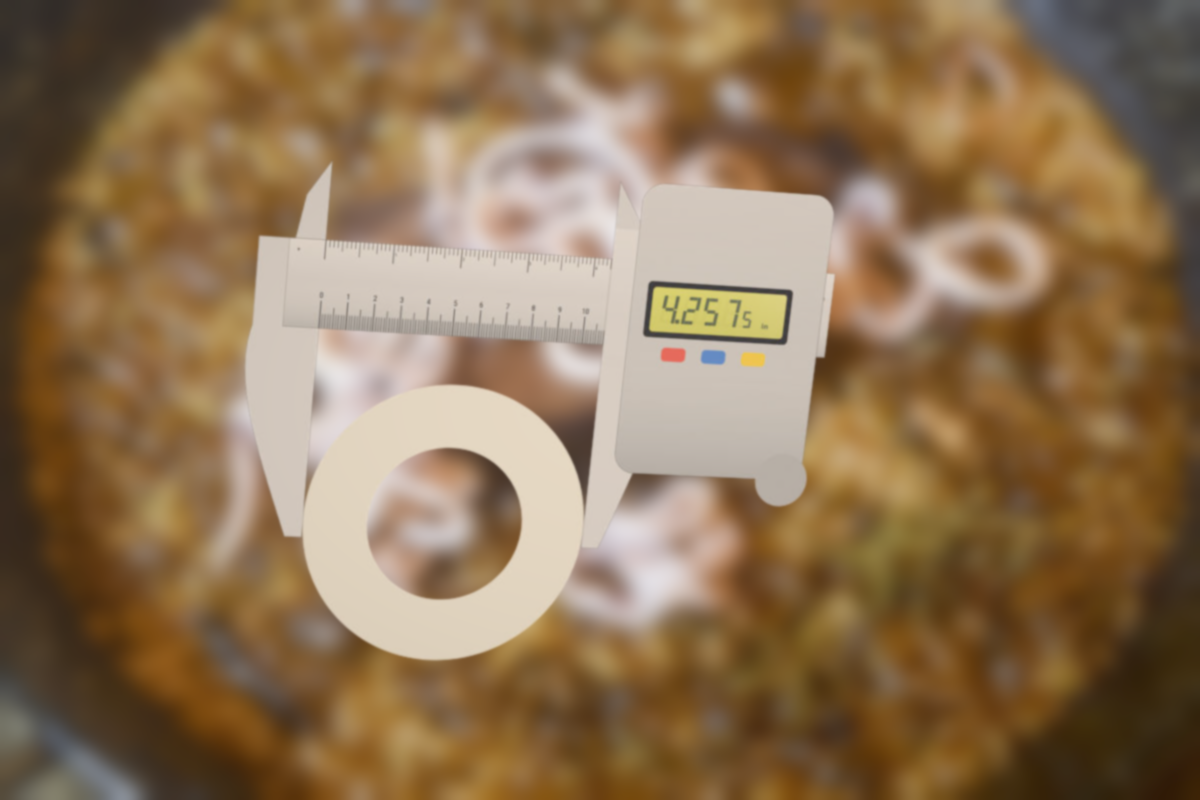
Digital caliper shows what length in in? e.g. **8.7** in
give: **4.2575** in
